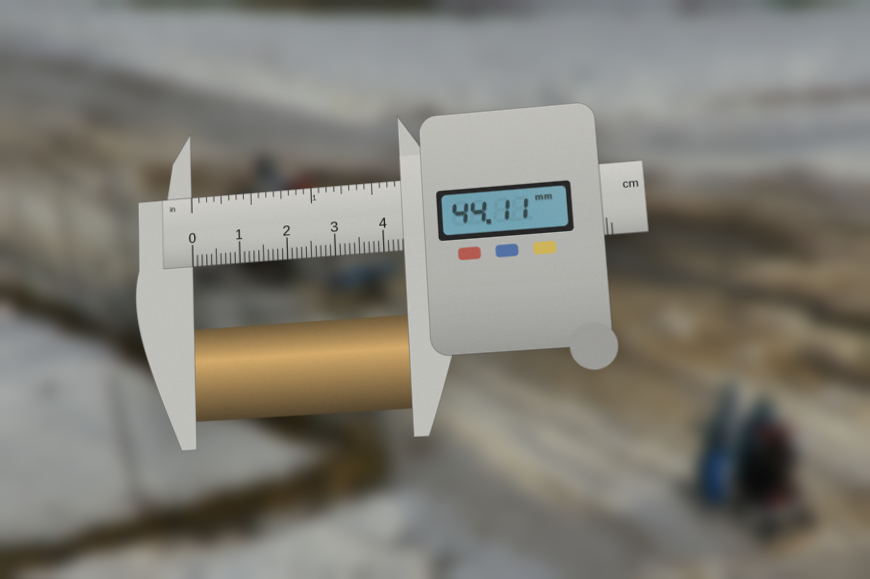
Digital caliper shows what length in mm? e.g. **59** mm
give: **44.11** mm
